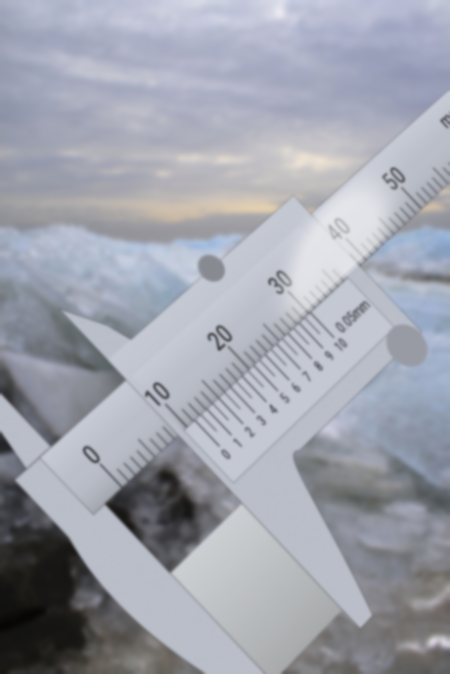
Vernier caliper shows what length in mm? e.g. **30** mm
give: **11.2** mm
